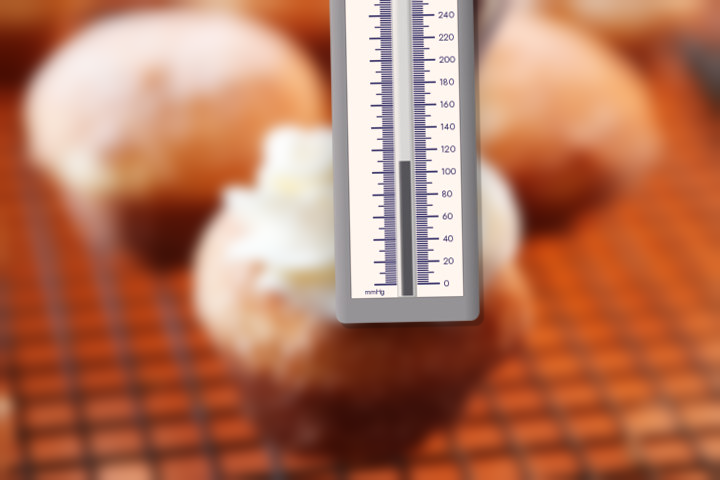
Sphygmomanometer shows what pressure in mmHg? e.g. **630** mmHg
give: **110** mmHg
